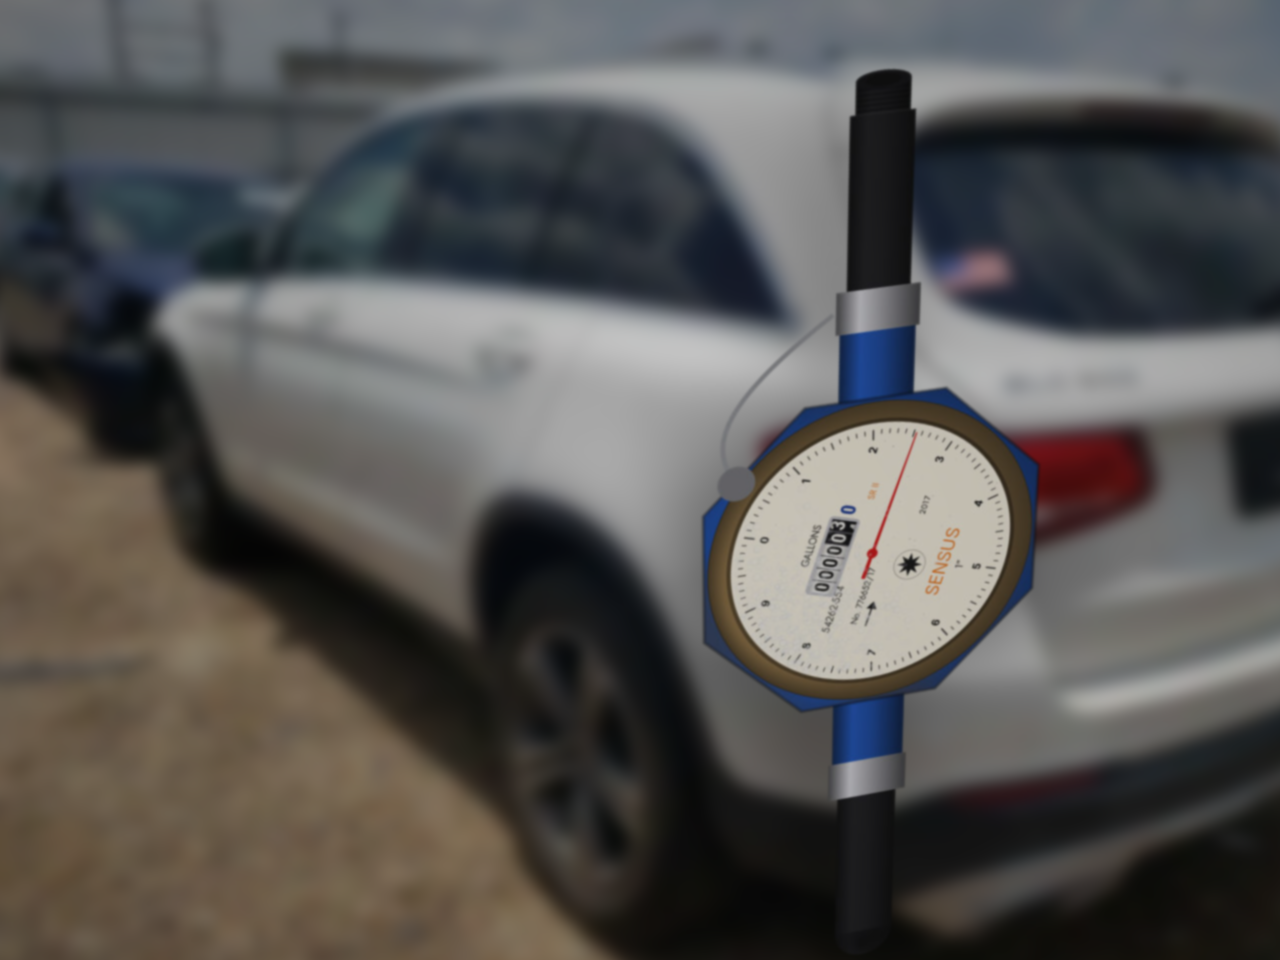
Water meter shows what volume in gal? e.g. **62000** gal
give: **32.5** gal
